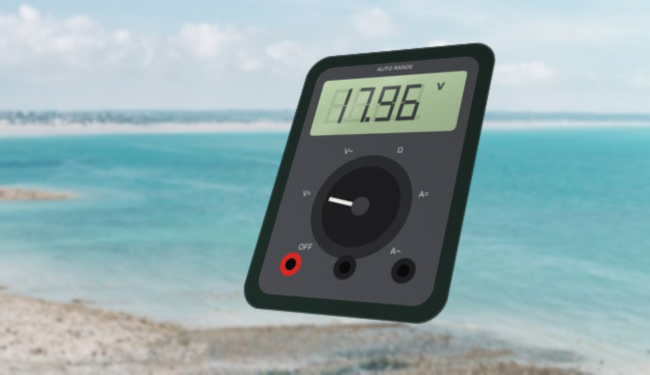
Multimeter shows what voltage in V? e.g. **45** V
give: **17.96** V
